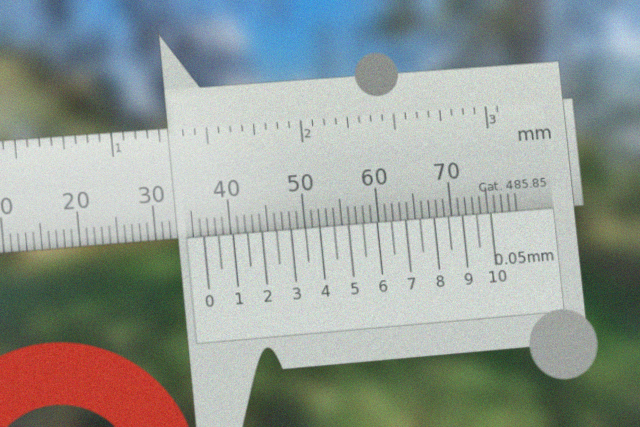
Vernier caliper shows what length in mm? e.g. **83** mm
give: **36.4** mm
